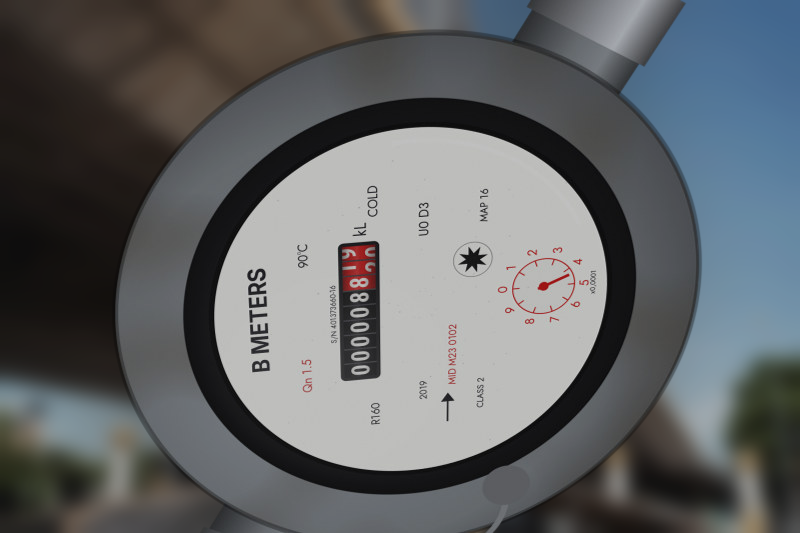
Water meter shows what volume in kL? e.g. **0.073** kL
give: **8.8194** kL
